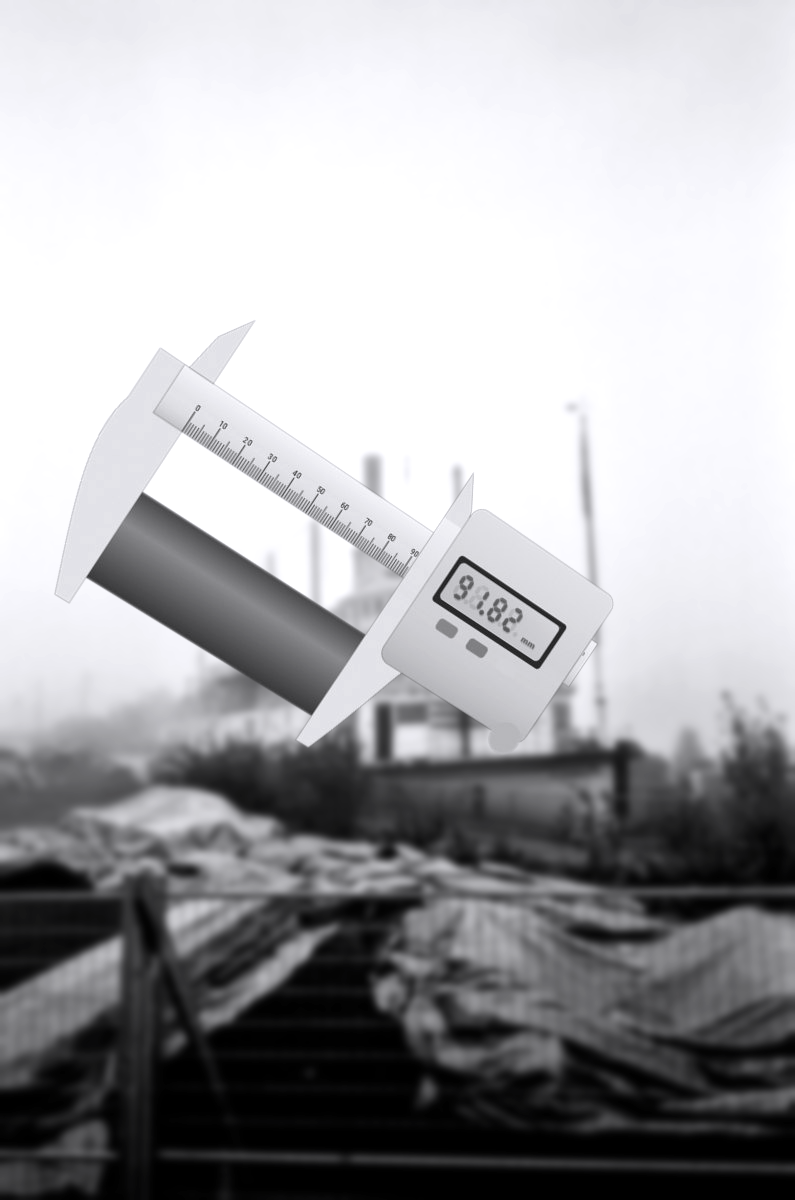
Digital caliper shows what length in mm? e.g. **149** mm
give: **91.82** mm
